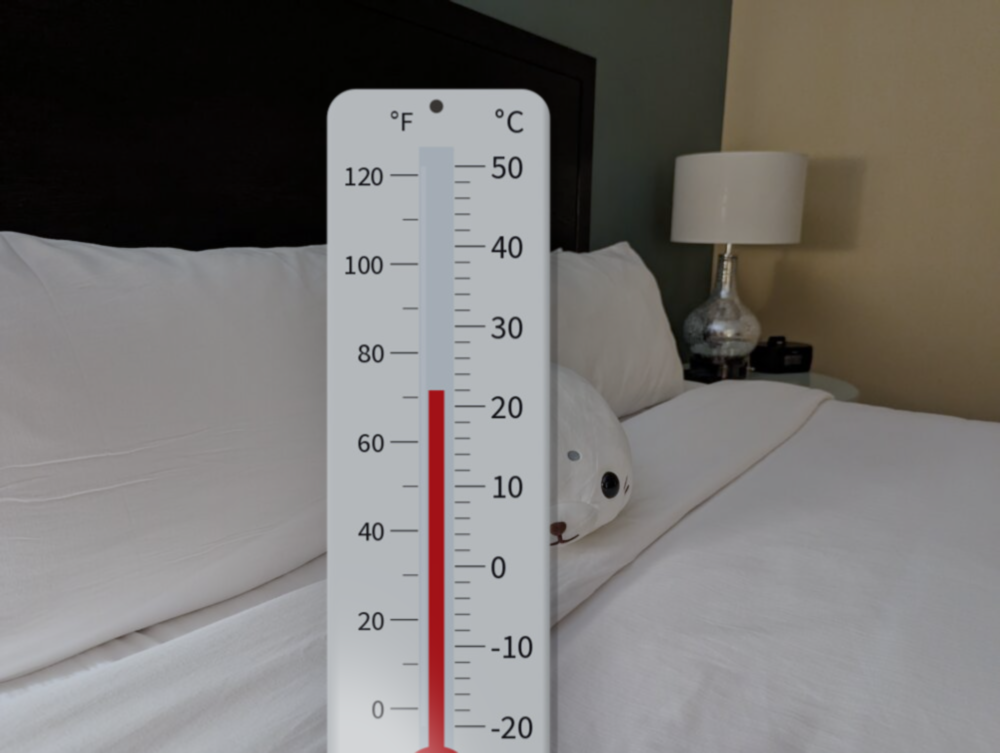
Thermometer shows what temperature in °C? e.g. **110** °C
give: **22** °C
